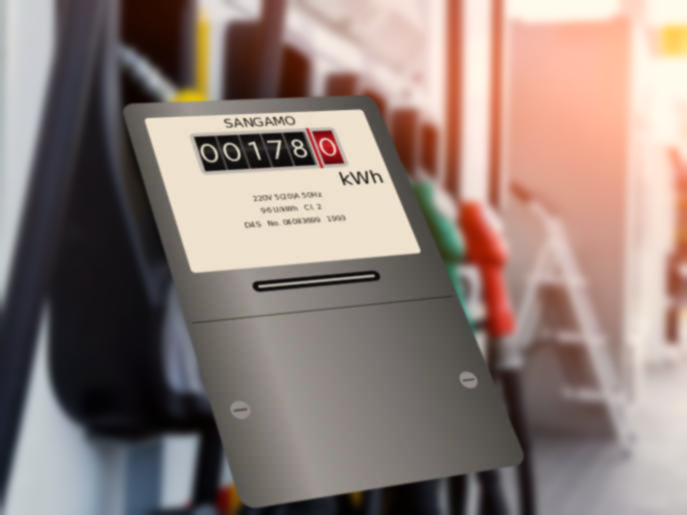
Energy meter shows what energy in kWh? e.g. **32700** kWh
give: **178.0** kWh
